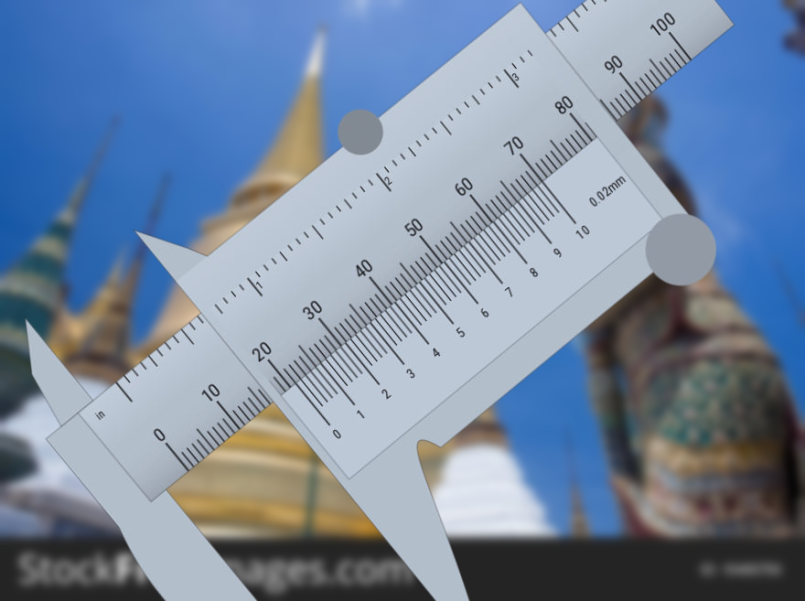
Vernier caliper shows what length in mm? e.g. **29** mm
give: **21.0** mm
